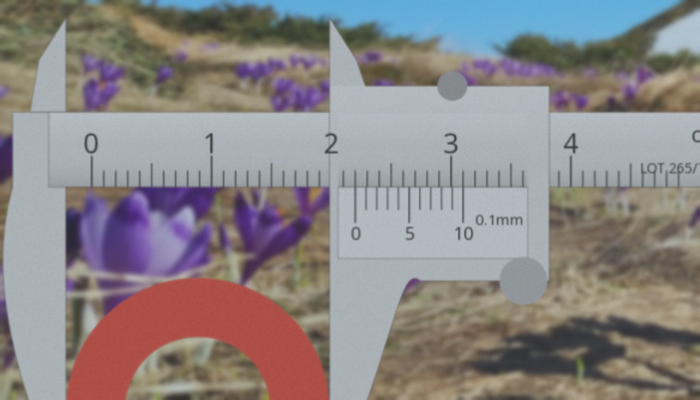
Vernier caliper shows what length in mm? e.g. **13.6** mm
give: **22.0** mm
